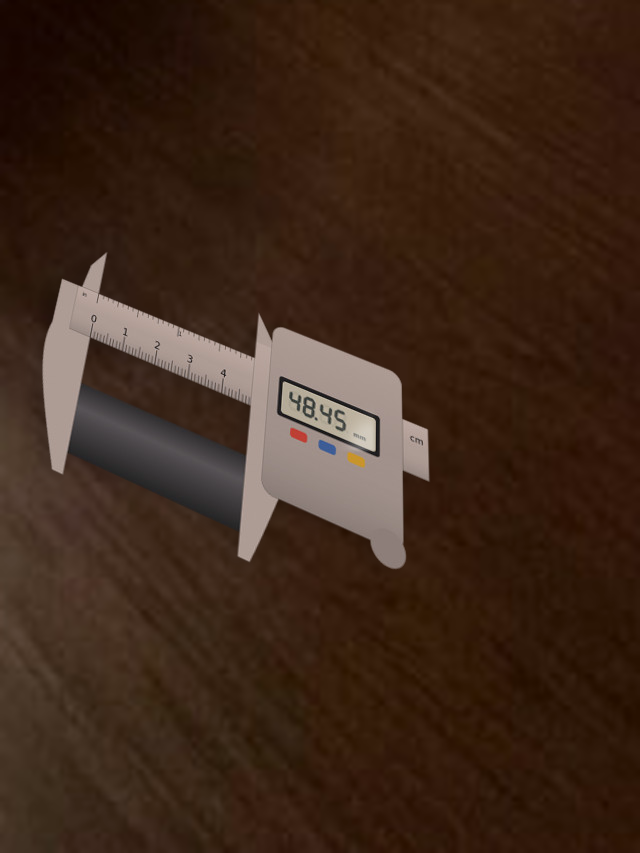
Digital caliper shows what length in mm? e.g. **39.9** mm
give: **48.45** mm
